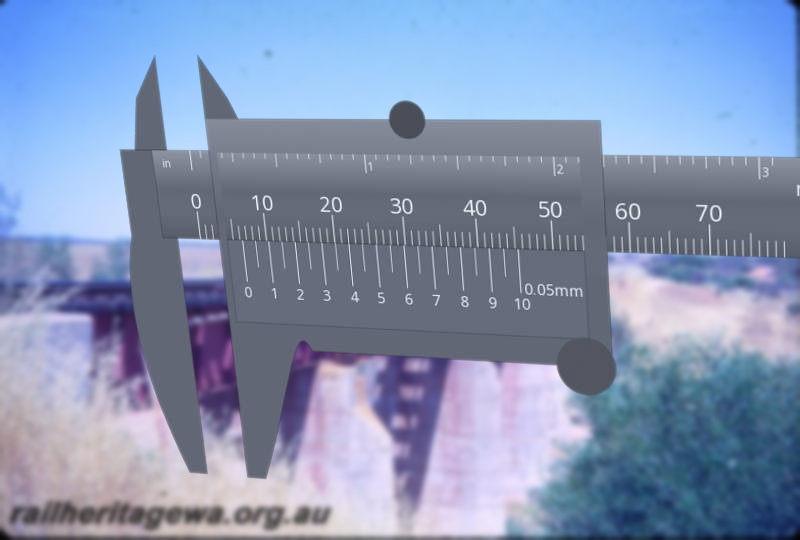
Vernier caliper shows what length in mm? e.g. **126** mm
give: **6.4** mm
